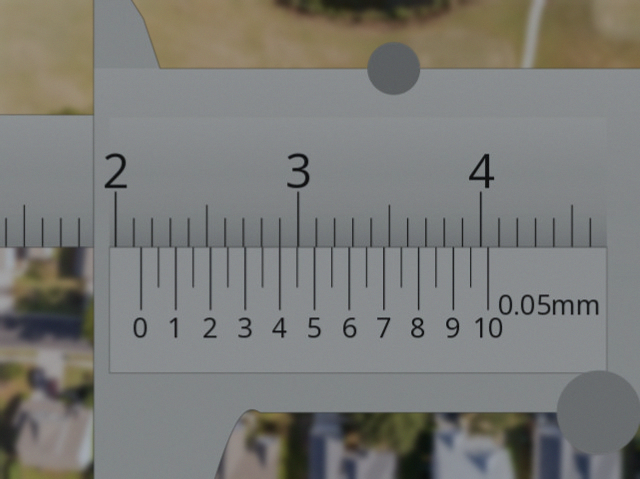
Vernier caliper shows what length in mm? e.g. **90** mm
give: **21.4** mm
